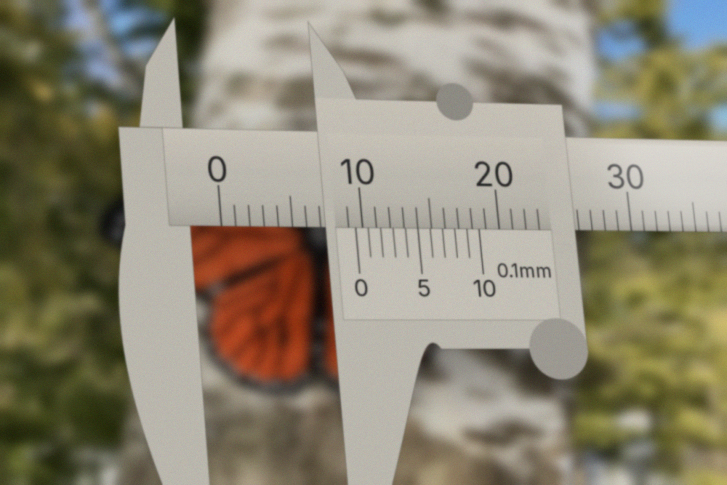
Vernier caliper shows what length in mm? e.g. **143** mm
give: **9.5** mm
